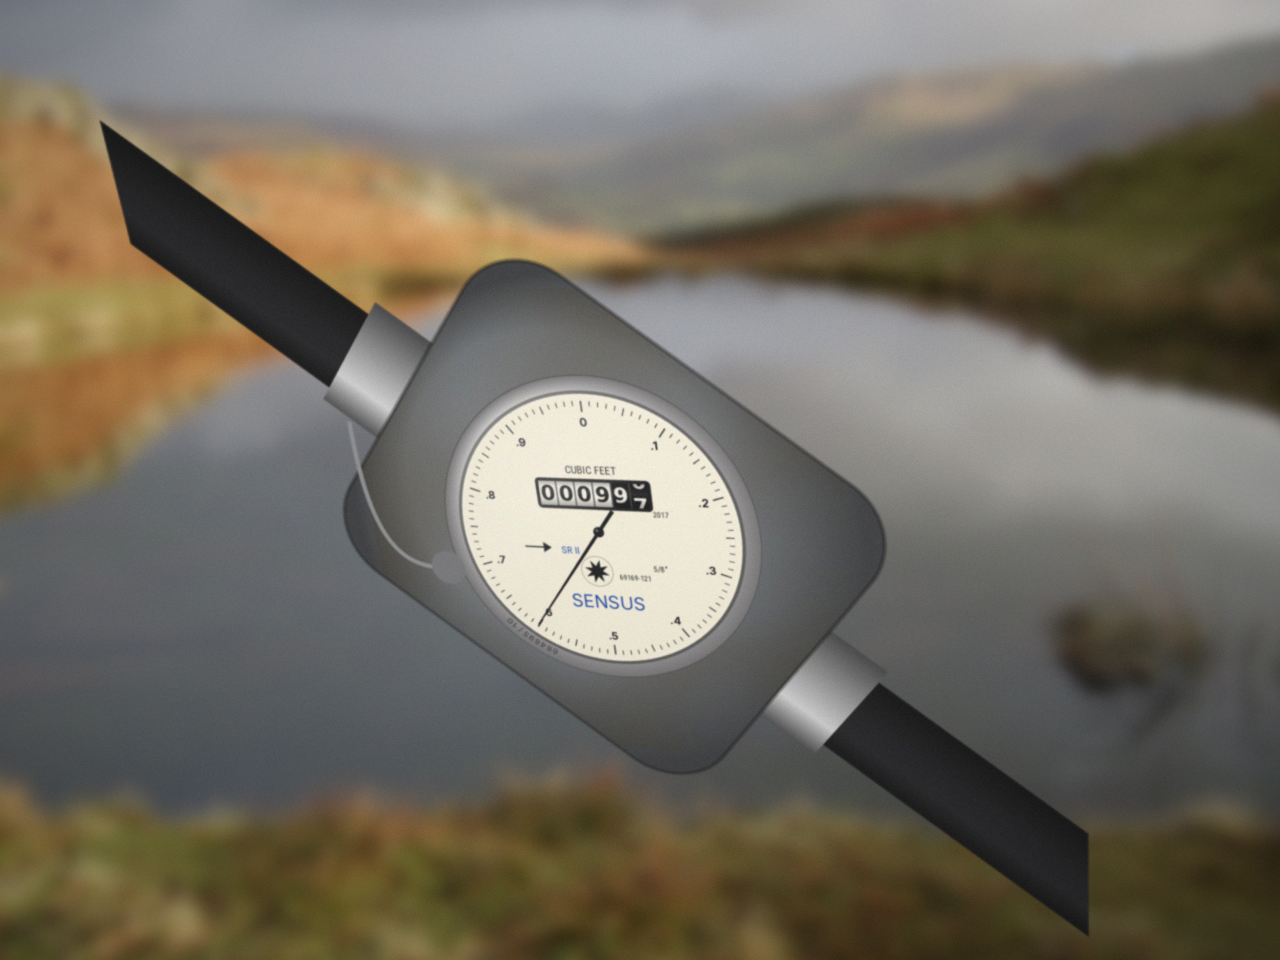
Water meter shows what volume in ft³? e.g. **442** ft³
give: **996.60** ft³
